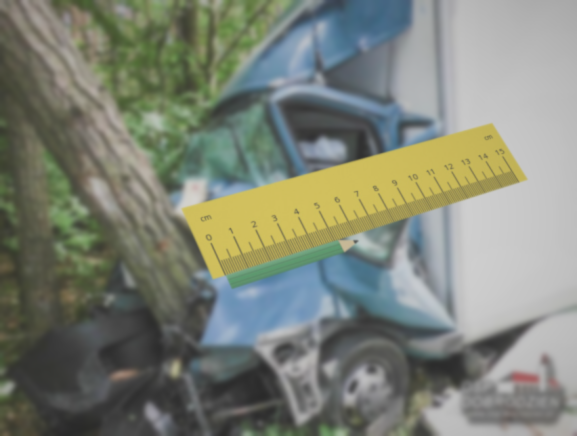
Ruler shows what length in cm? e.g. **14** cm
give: **6** cm
